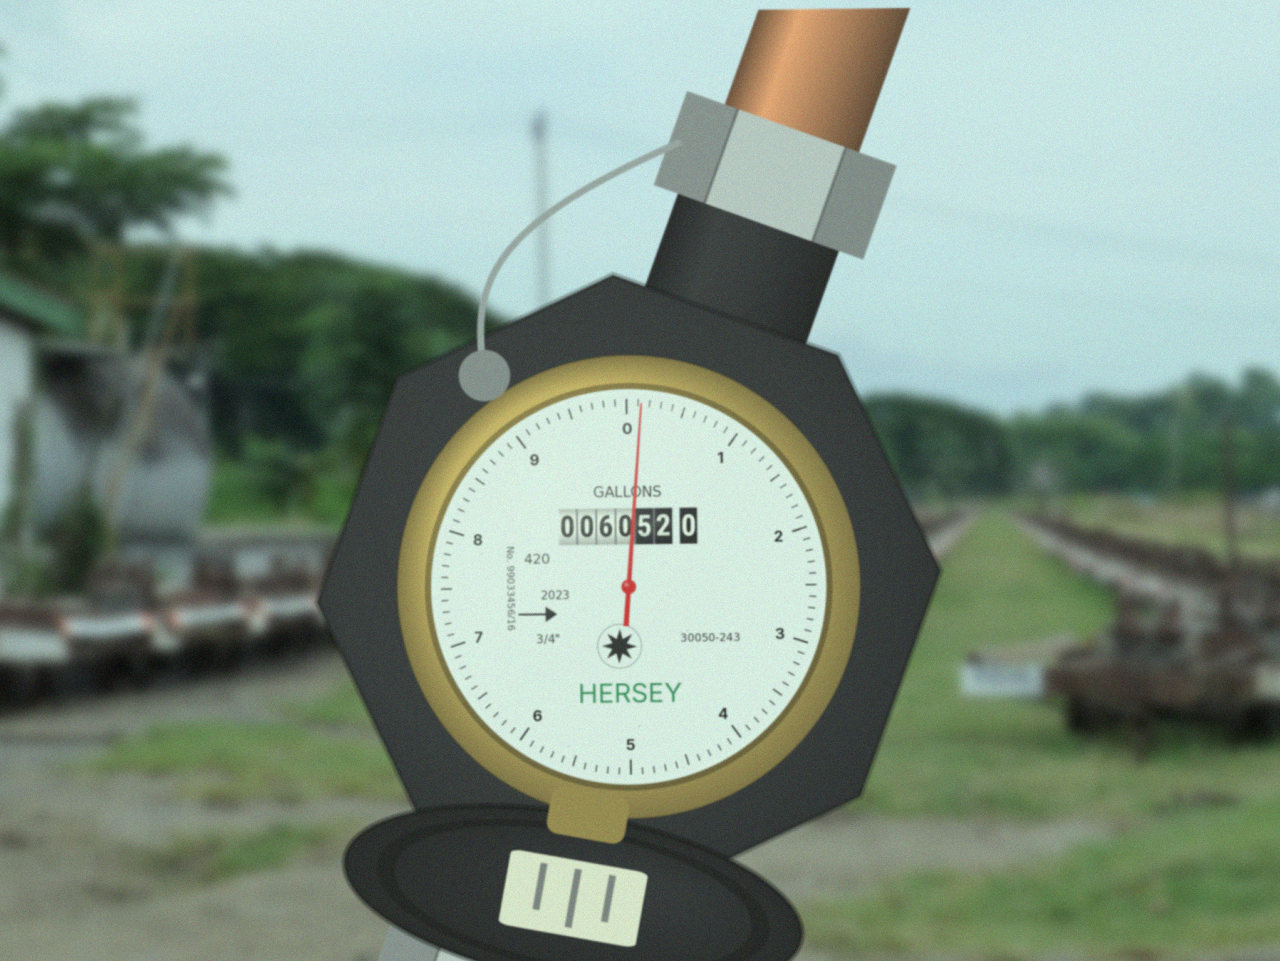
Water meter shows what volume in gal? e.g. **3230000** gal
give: **60520.1** gal
